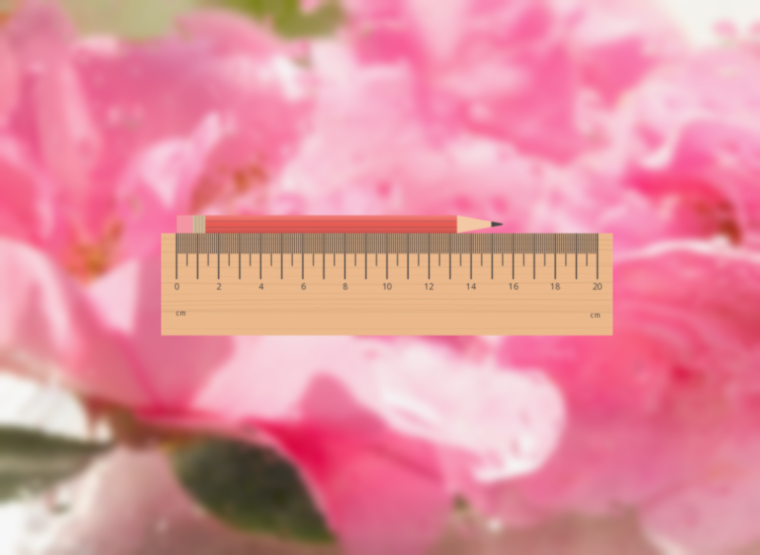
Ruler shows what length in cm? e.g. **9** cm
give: **15.5** cm
